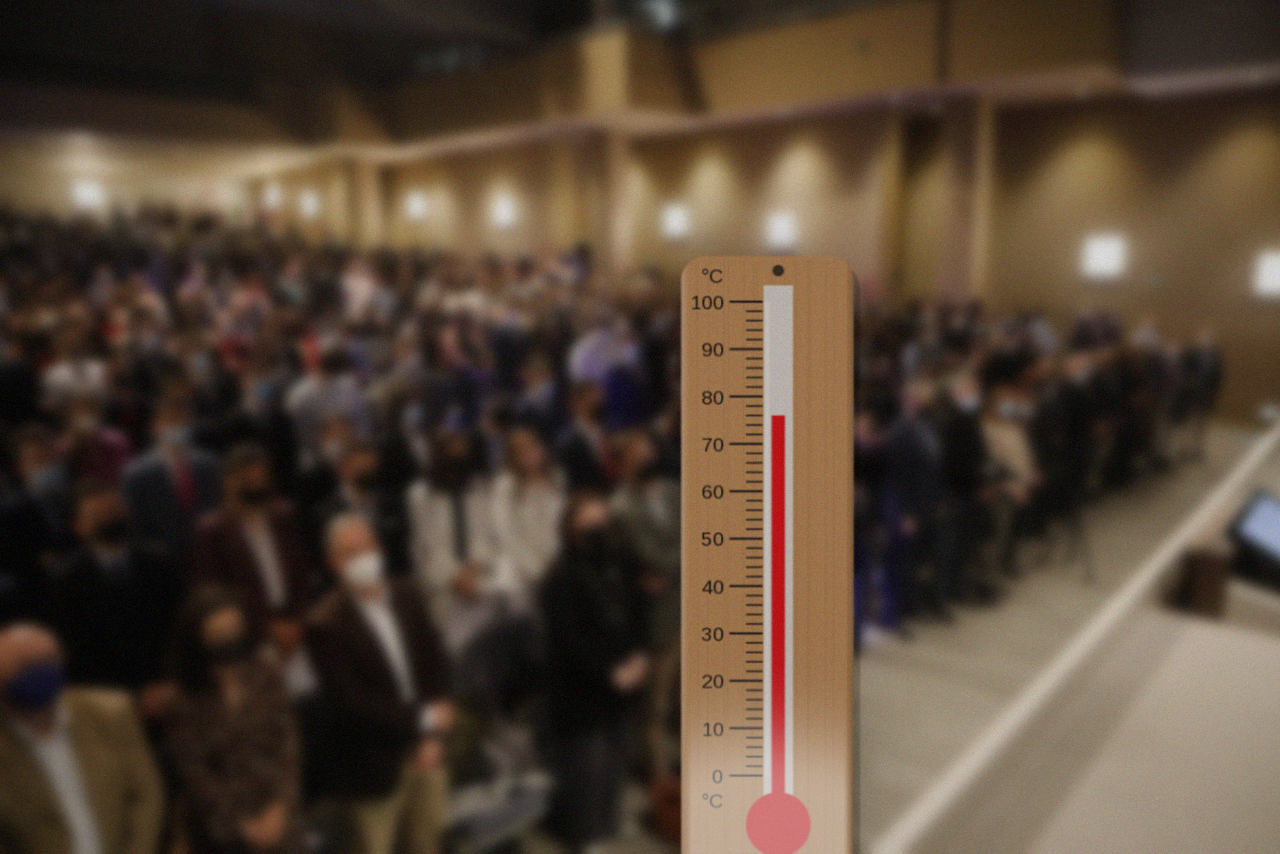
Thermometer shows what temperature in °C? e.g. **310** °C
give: **76** °C
